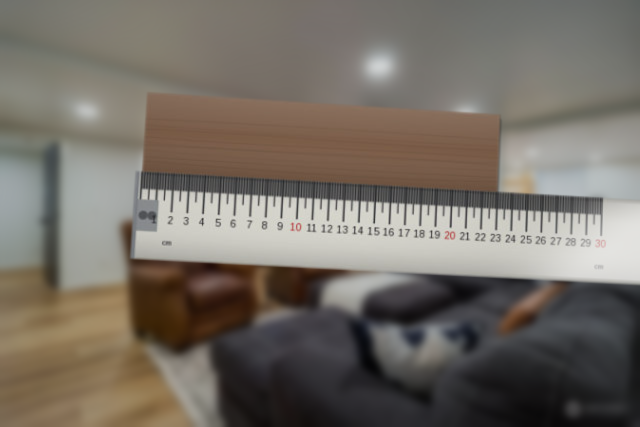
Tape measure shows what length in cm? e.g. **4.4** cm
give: **23** cm
